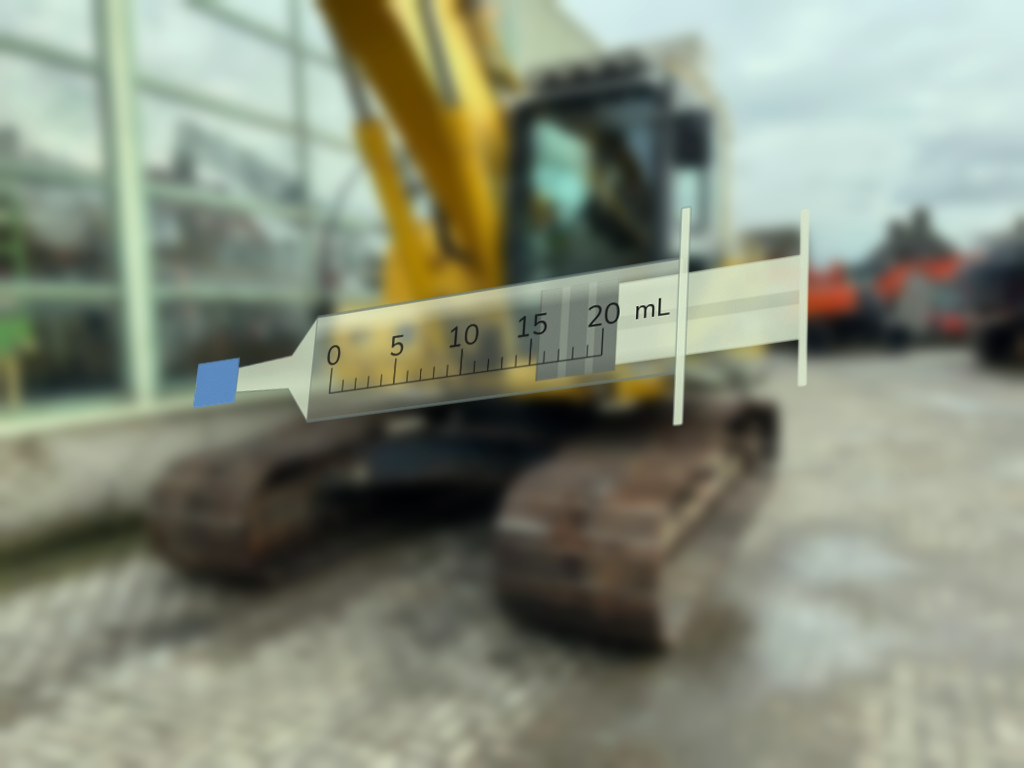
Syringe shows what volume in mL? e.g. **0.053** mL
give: **15.5** mL
